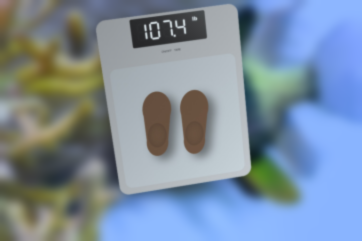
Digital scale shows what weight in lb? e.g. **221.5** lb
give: **107.4** lb
